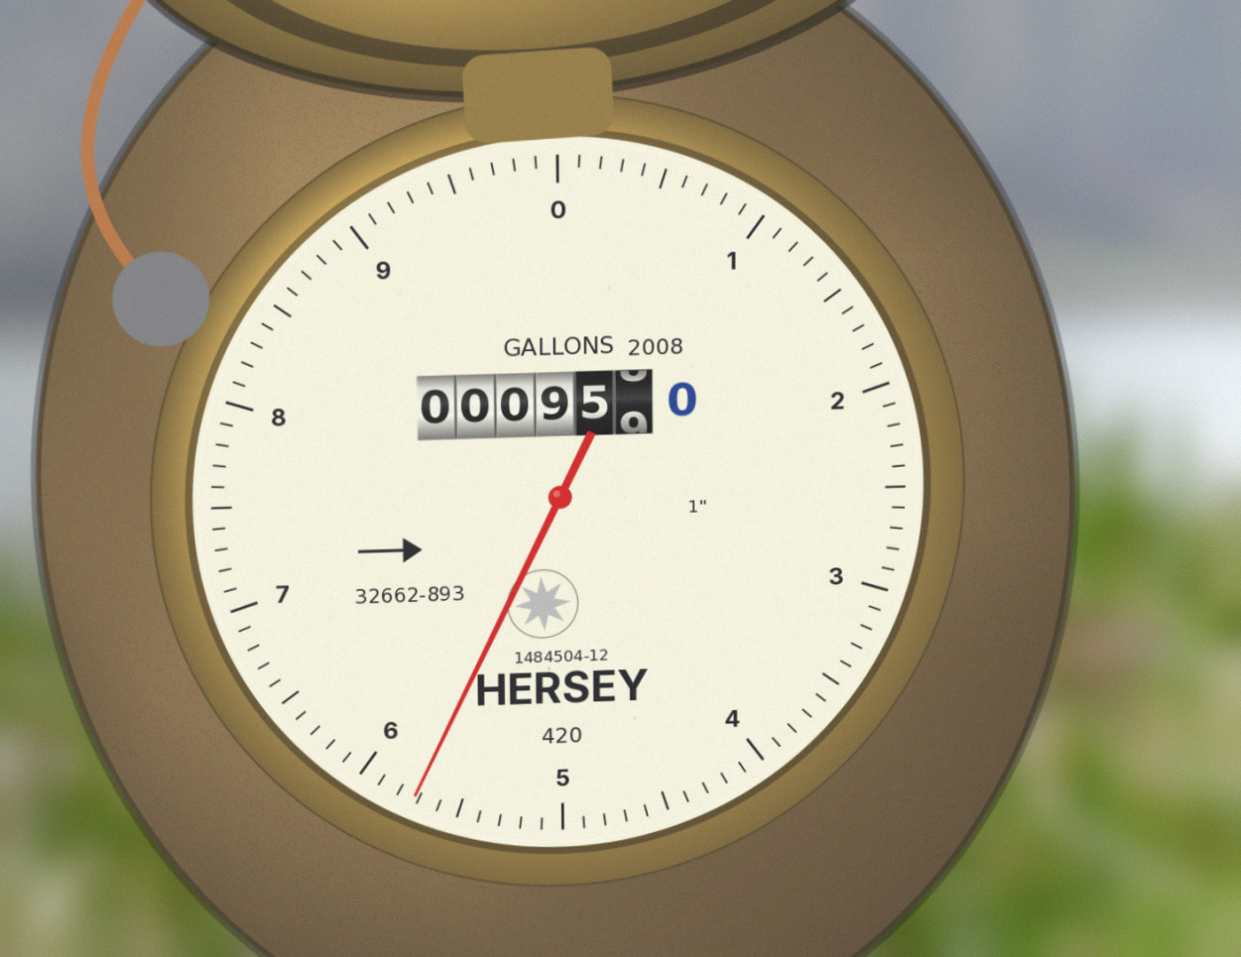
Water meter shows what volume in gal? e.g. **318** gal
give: **9585.7** gal
